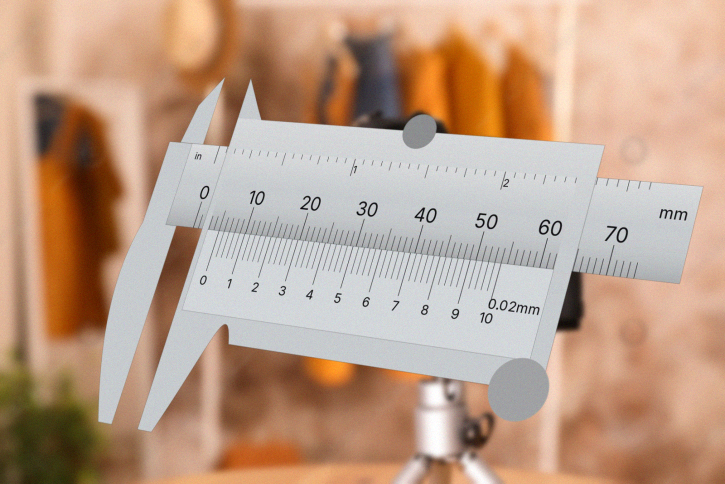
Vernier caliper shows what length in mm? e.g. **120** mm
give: **5.0** mm
